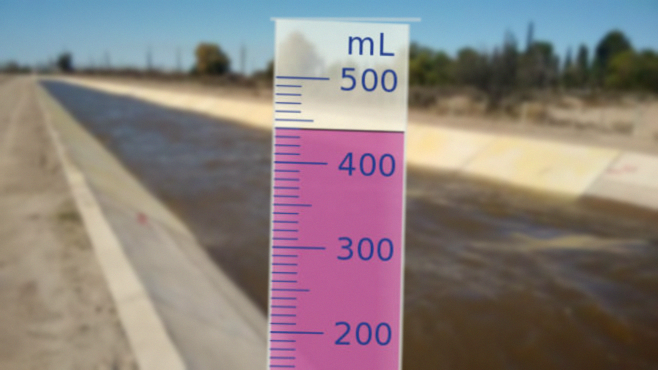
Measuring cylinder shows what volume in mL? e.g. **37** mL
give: **440** mL
